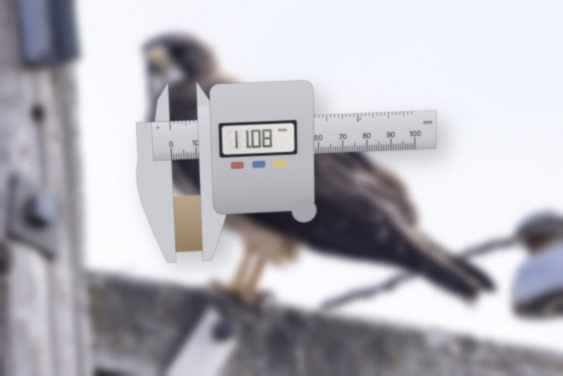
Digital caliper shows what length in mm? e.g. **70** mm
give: **11.08** mm
